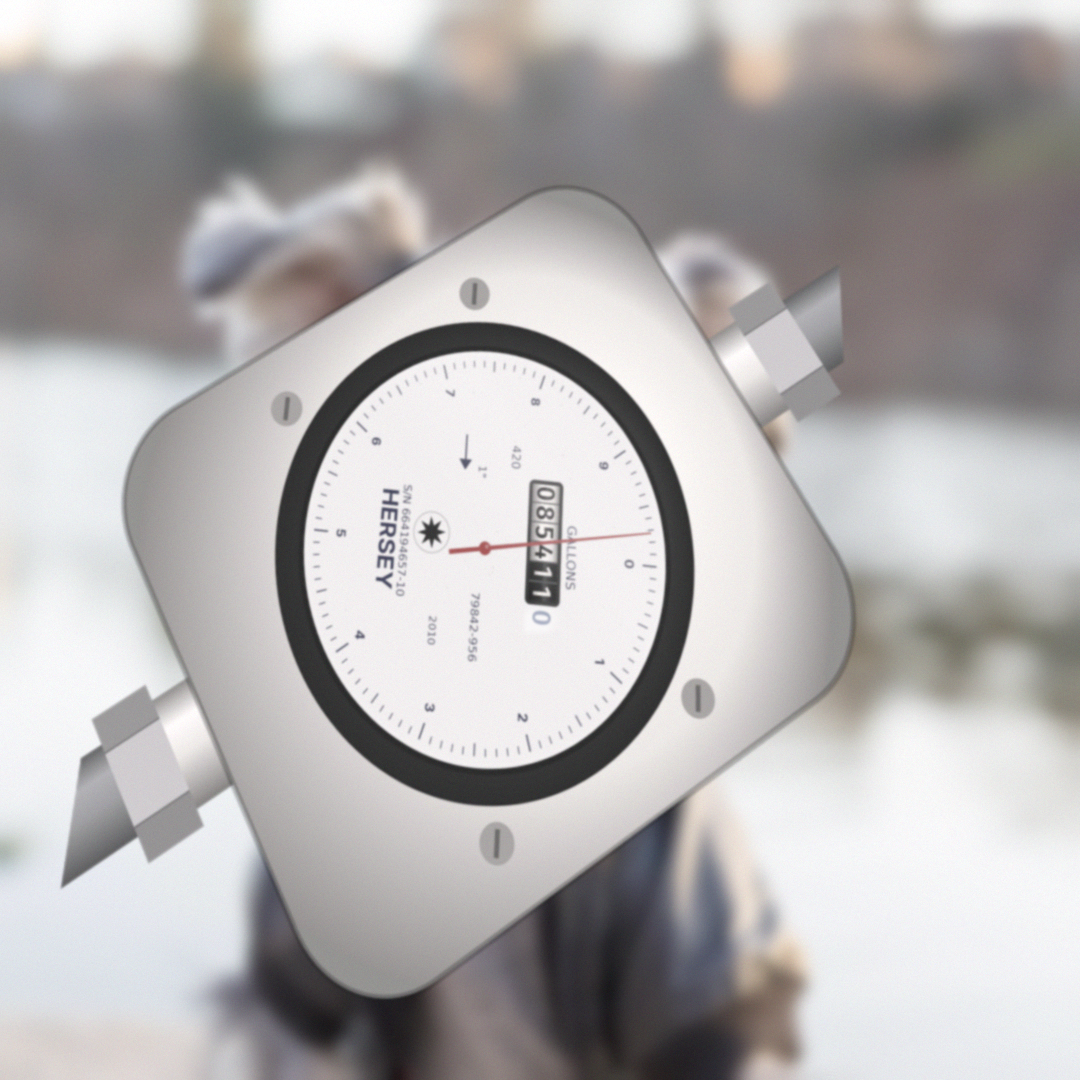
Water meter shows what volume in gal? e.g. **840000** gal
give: **854109.7** gal
